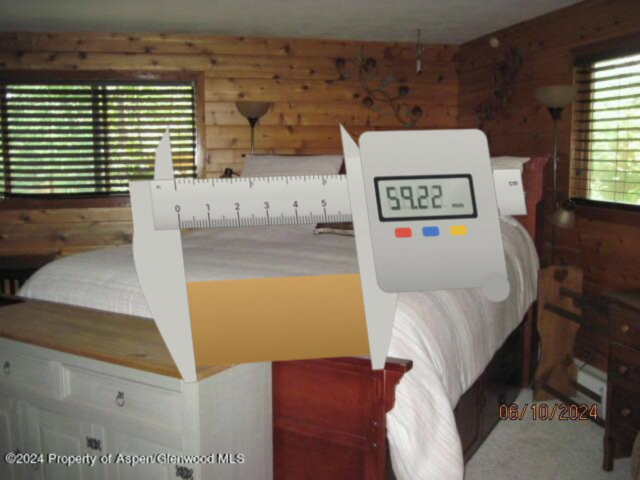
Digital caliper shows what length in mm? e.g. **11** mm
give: **59.22** mm
